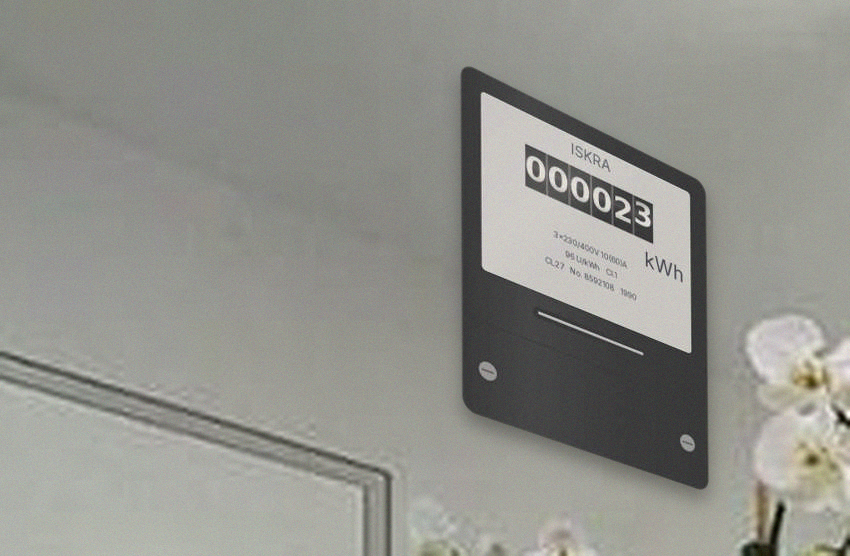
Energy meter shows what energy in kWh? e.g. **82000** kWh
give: **23** kWh
